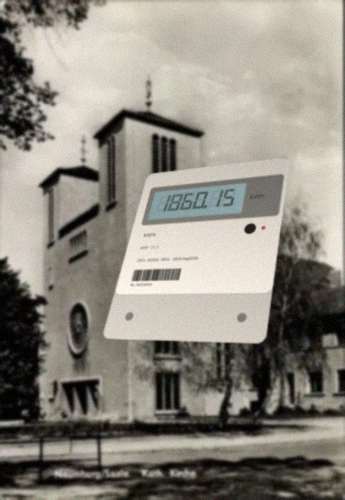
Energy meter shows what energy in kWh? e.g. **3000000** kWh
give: **1860.15** kWh
